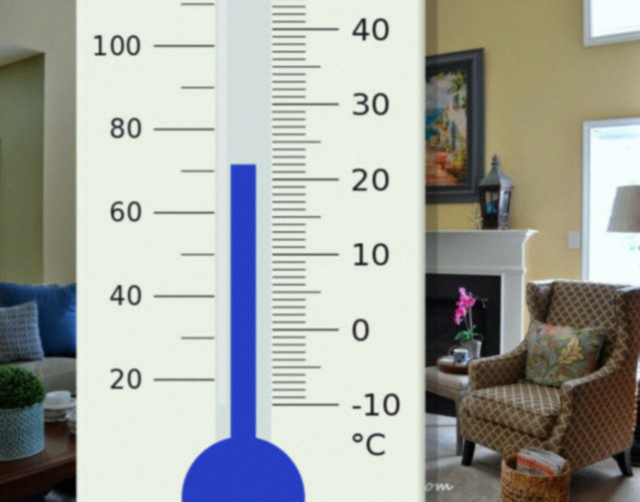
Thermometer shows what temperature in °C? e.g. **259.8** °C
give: **22** °C
